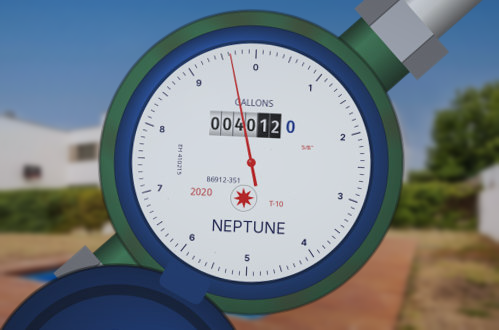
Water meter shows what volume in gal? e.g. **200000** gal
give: **40119.6** gal
